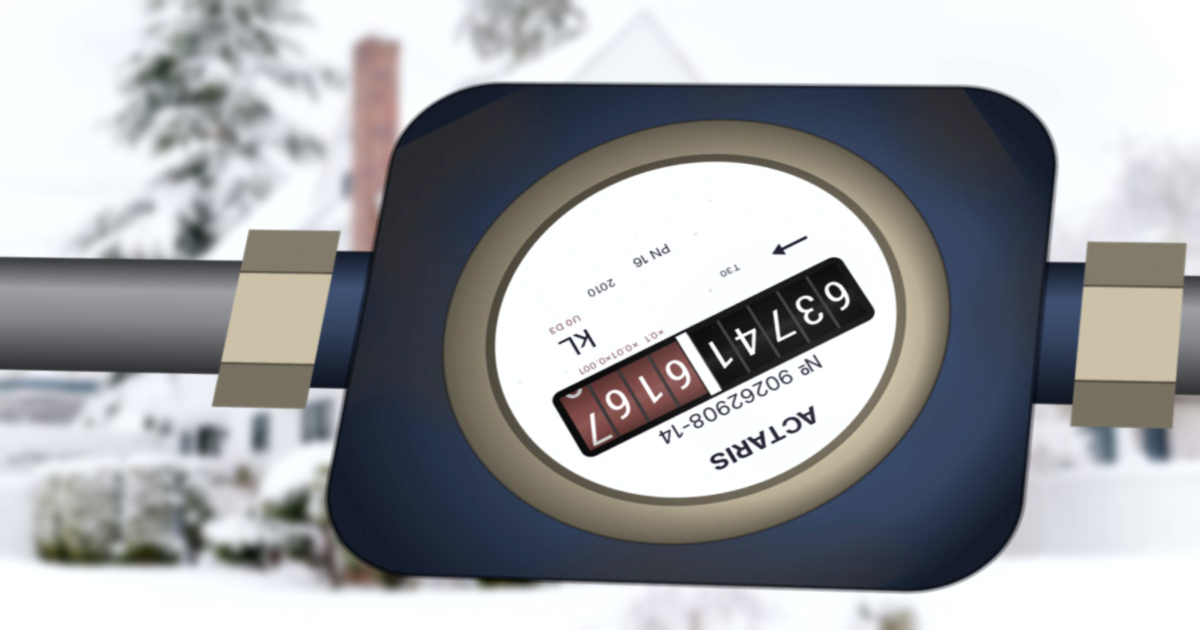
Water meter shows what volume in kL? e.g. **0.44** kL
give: **63741.6167** kL
